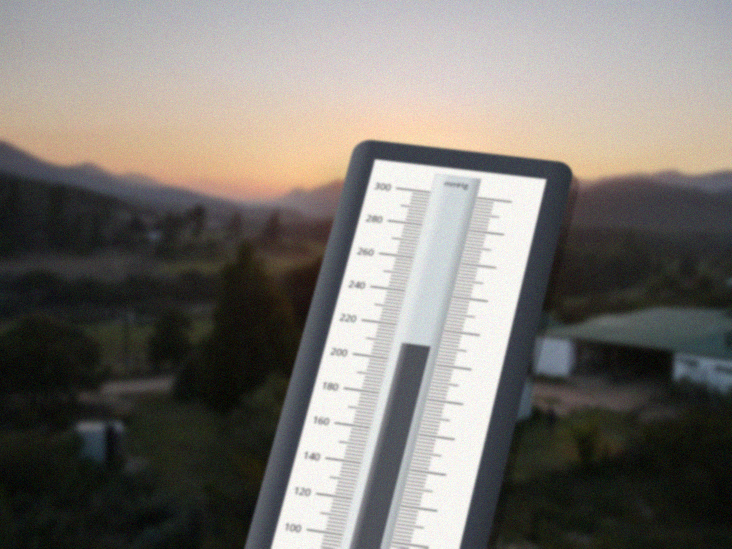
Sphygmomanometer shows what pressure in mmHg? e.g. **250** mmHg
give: **210** mmHg
